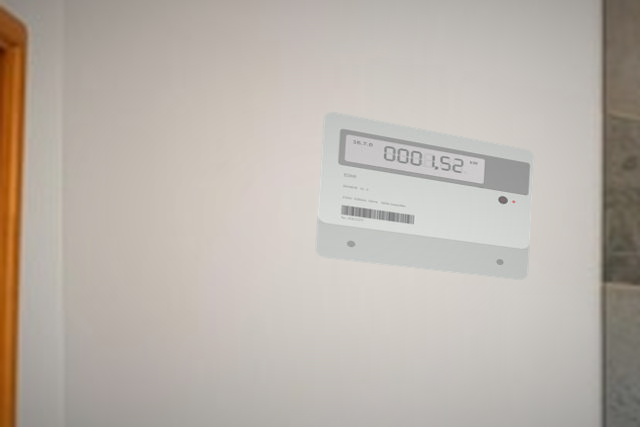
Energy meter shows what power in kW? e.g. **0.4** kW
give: **1.52** kW
